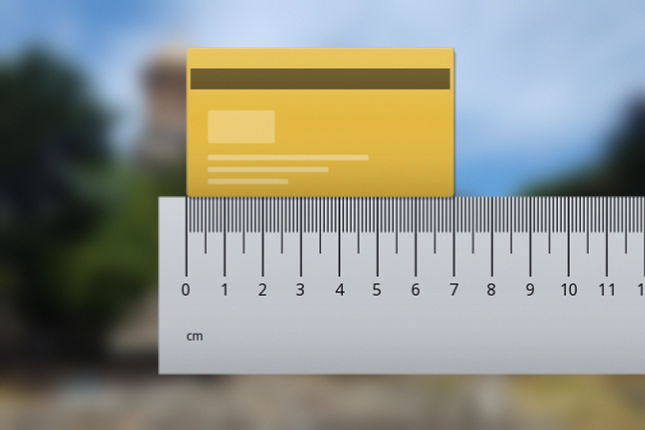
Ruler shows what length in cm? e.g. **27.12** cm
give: **7** cm
